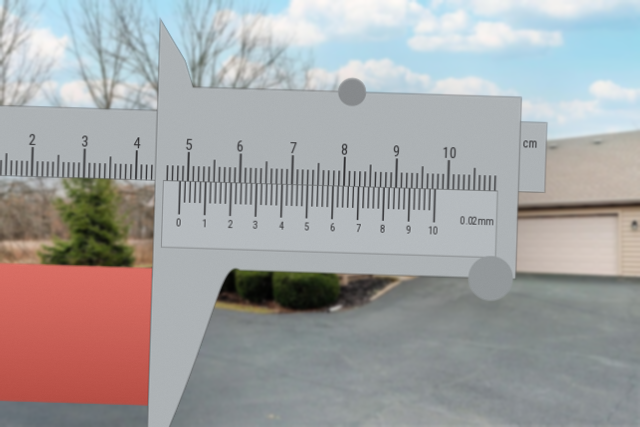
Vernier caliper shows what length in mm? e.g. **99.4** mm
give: **48.5** mm
